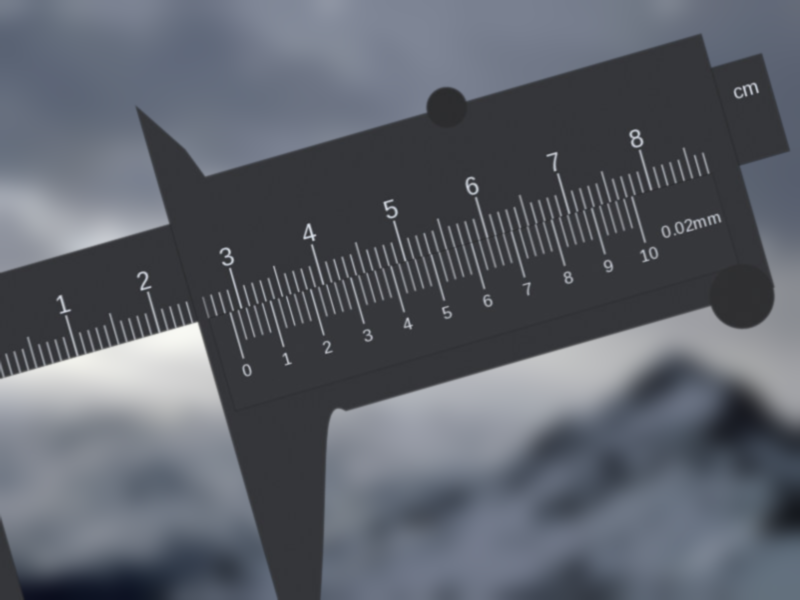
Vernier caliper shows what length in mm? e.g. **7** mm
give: **28.6** mm
